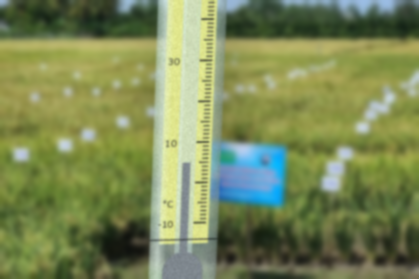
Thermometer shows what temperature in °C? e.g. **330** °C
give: **5** °C
